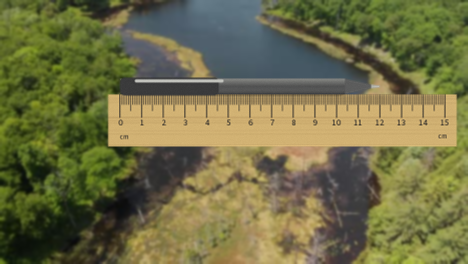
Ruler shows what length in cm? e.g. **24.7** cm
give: **12** cm
